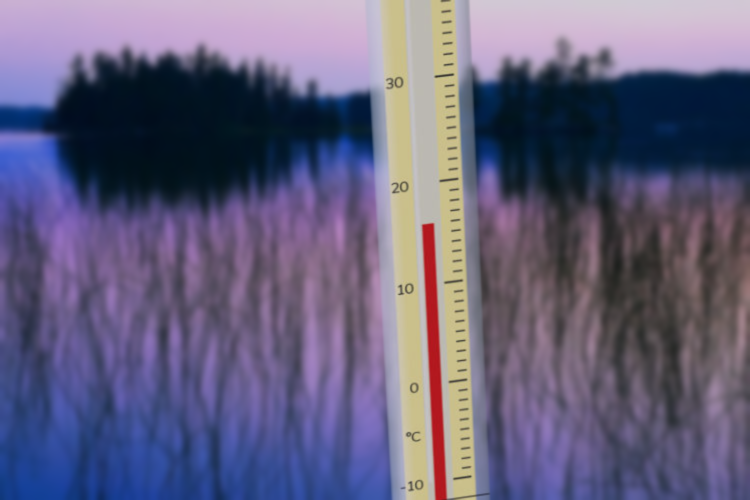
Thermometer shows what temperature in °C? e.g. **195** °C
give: **16** °C
